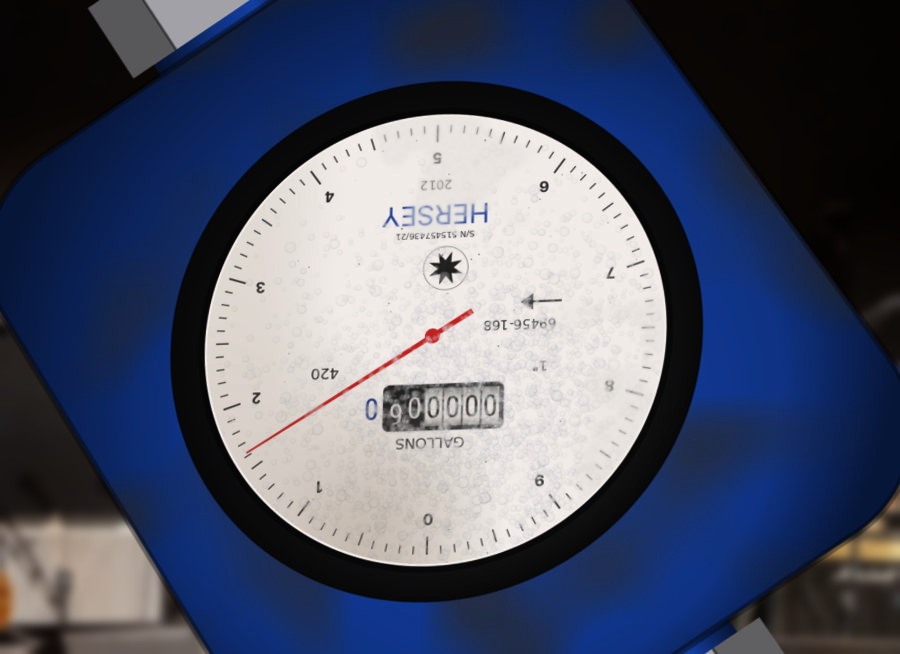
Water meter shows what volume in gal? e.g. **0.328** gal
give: **61.6** gal
